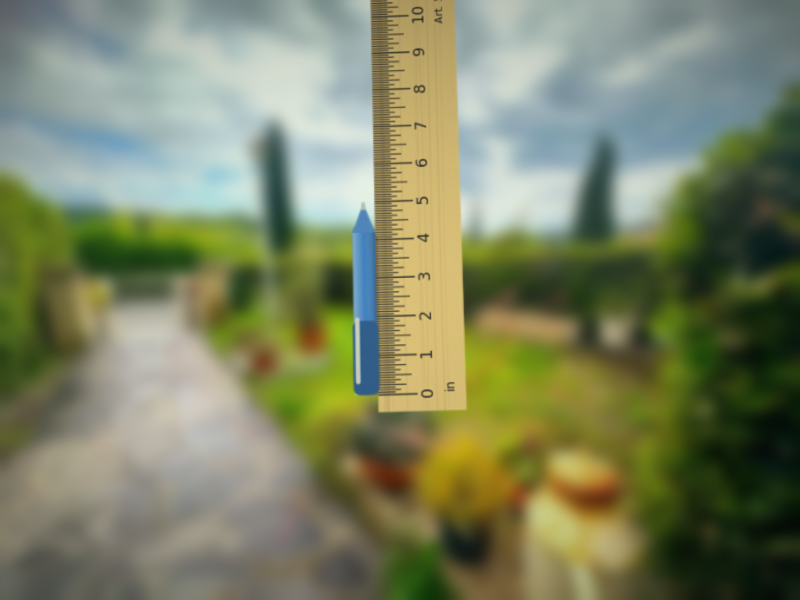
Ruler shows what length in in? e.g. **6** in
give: **5** in
